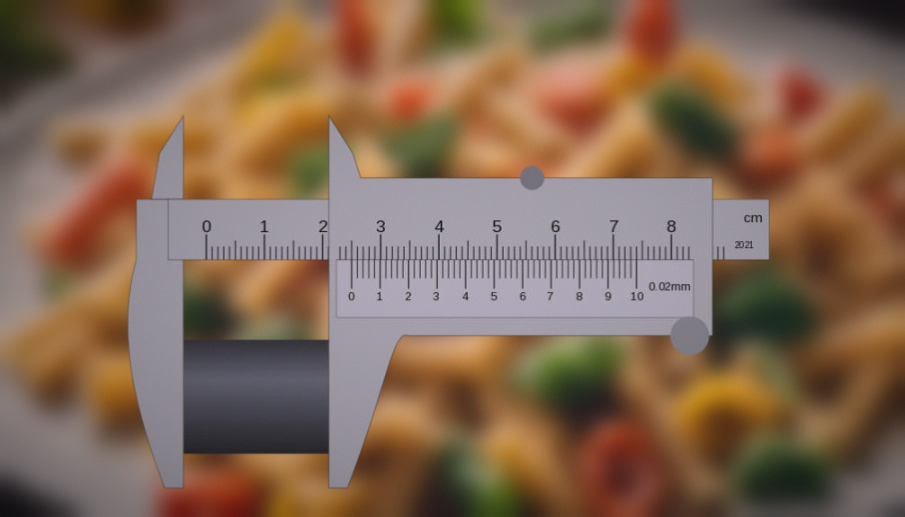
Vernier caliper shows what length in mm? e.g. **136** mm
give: **25.0** mm
